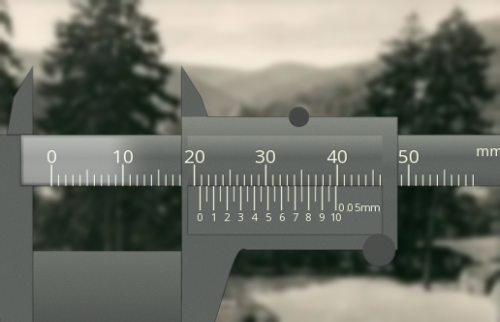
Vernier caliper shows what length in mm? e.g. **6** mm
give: **20.8** mm
